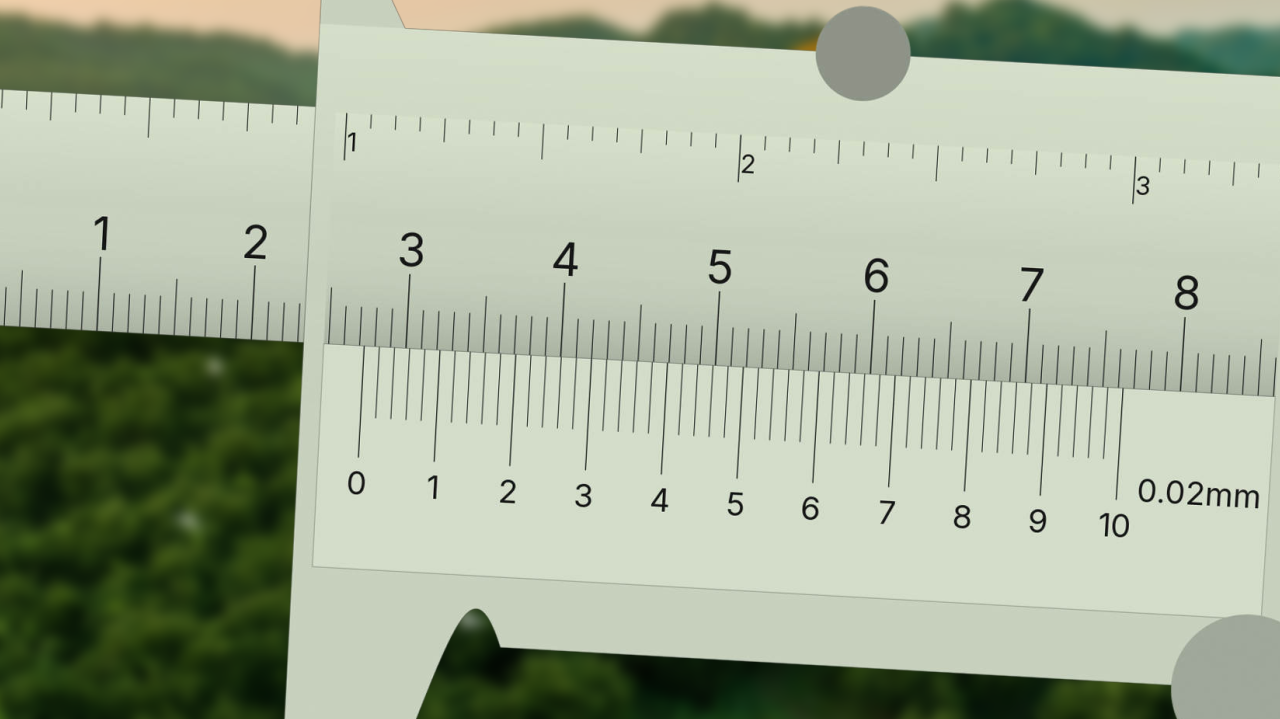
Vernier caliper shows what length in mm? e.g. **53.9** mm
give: **27.3** mm
